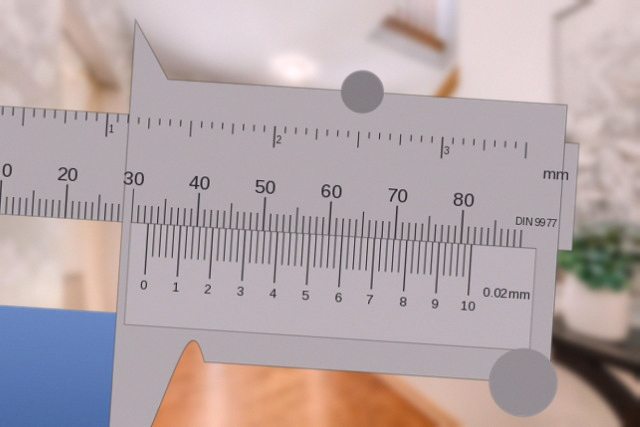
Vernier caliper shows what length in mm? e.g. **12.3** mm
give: **32.6** mm
